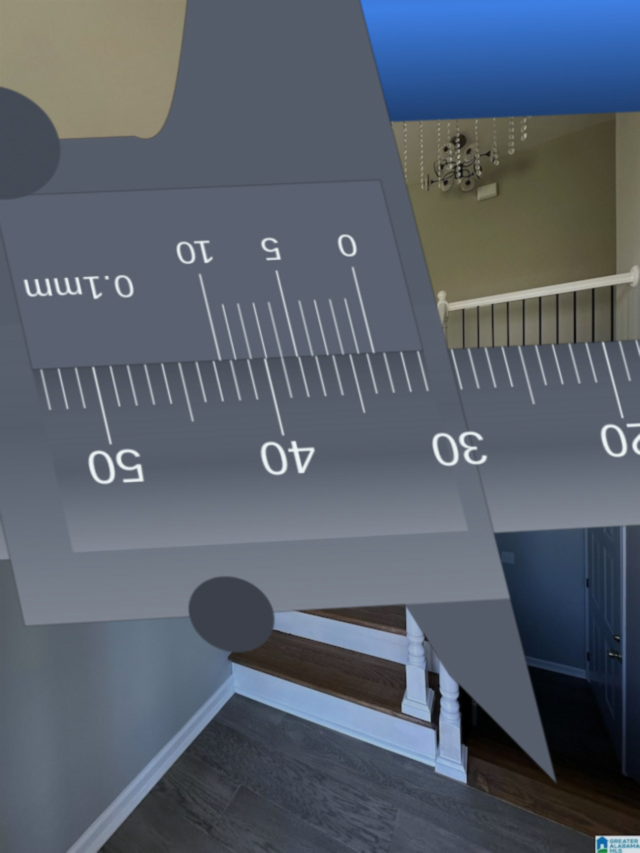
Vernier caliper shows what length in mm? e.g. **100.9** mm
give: **33.6** mm
